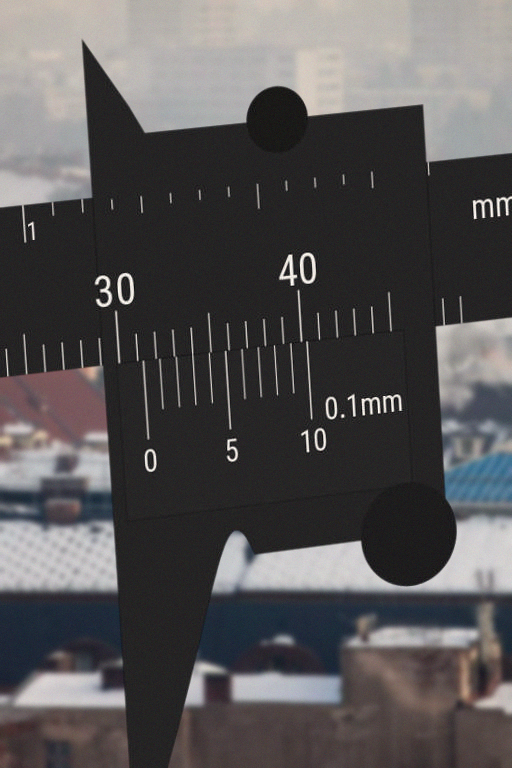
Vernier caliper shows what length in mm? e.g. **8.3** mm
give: **31.3** mm
